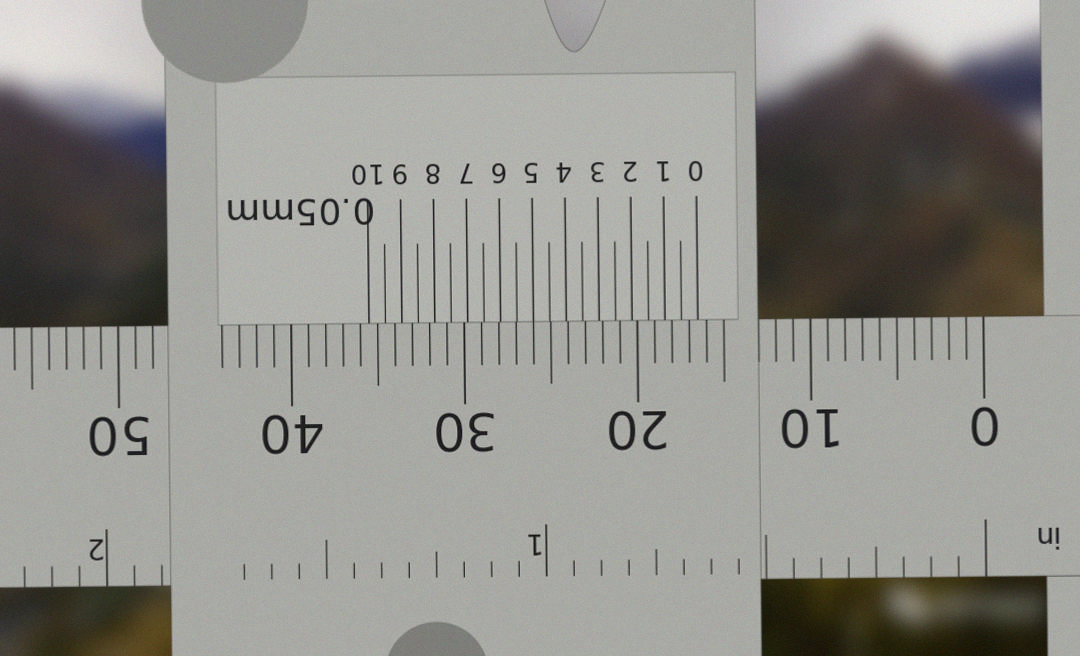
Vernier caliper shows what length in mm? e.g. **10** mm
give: **16.5** mm
